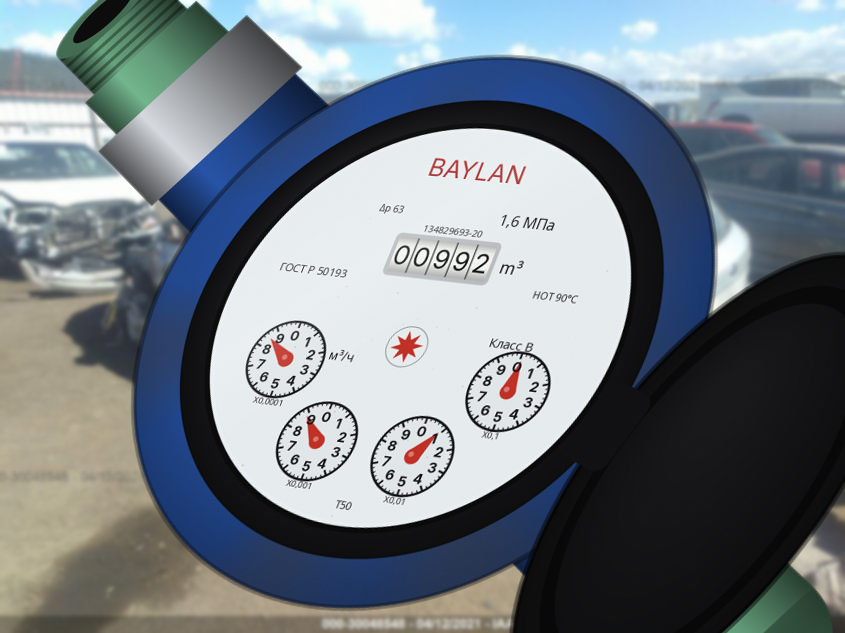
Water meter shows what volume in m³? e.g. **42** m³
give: **992.0088** m³
